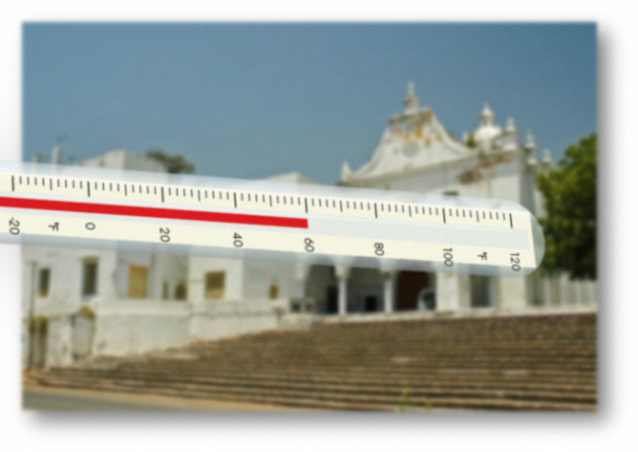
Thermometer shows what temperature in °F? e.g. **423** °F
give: **60** °F
